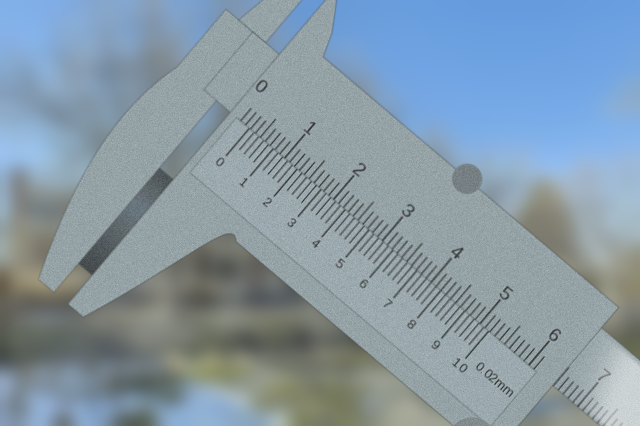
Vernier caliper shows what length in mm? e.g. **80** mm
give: **2.8** mm
